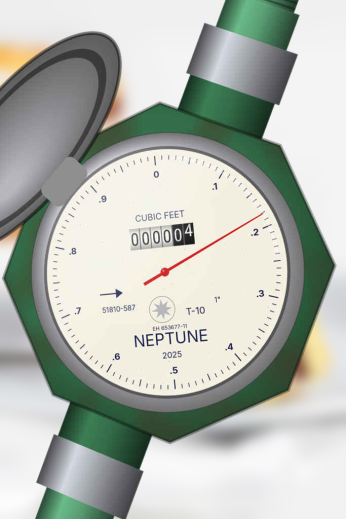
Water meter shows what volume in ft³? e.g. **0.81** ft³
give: **4.18** ft³
